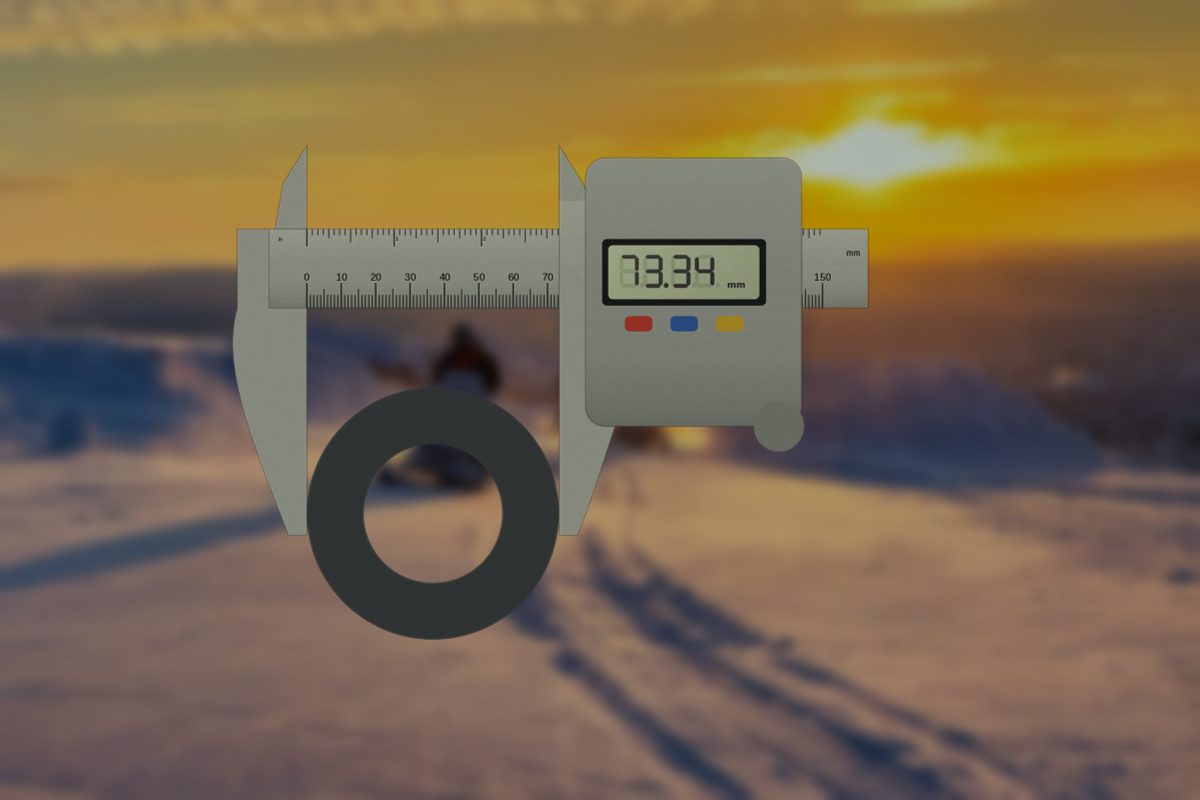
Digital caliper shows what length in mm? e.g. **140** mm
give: **73.34** mm
